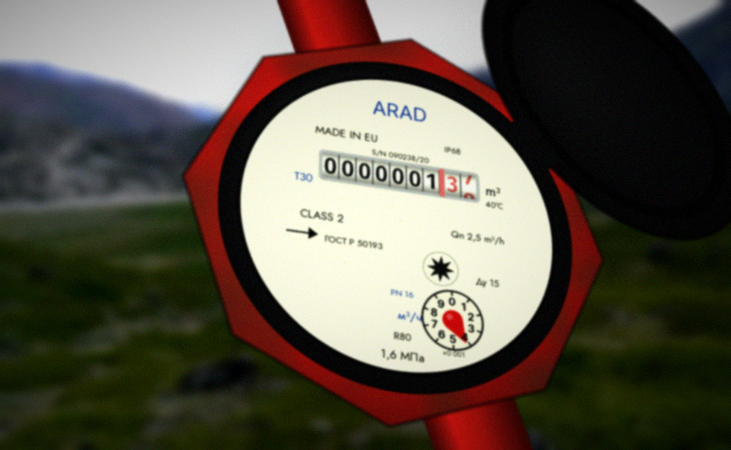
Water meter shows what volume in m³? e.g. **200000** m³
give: **1.374** m³
